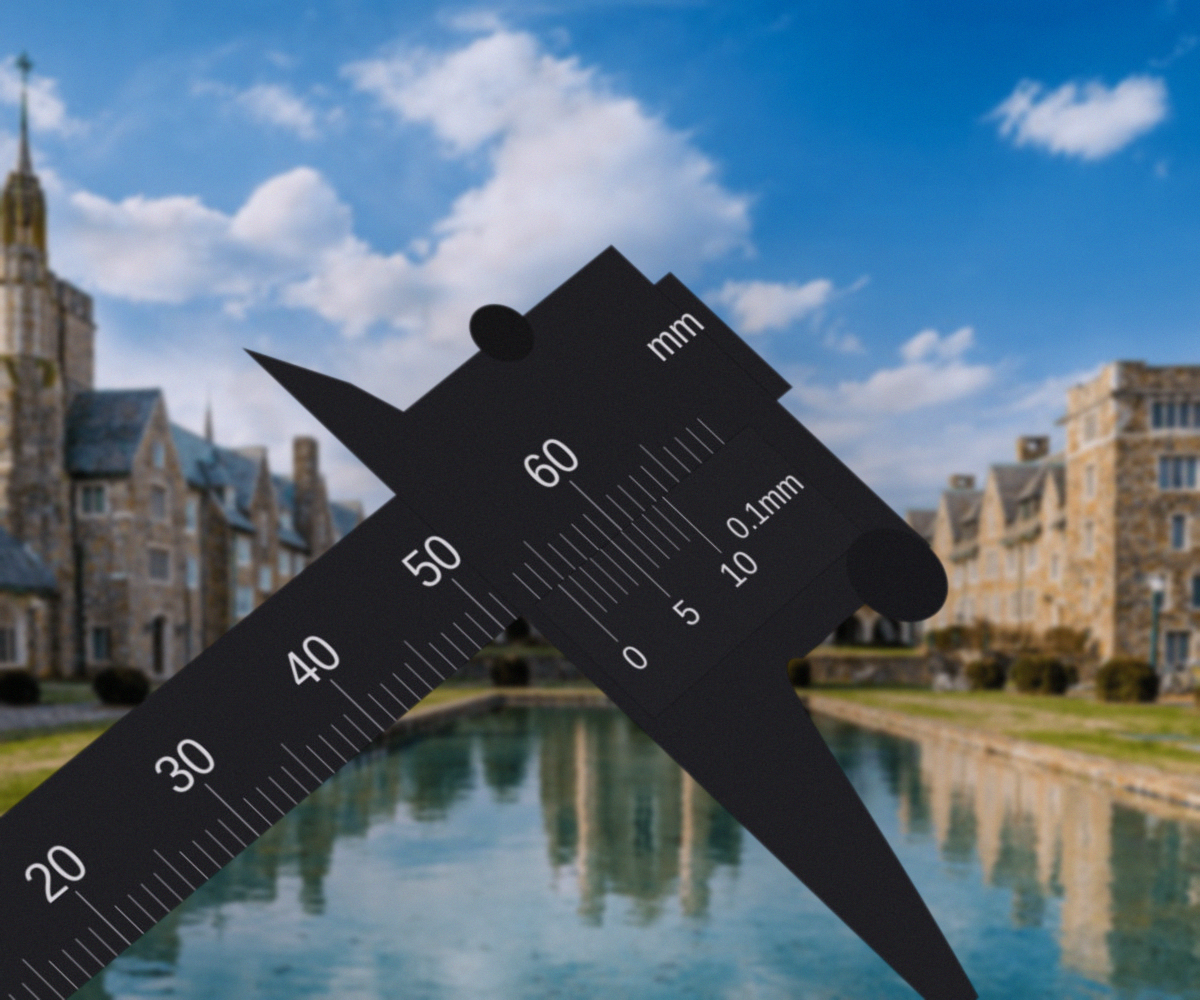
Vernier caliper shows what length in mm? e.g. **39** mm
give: **54.5** mm
